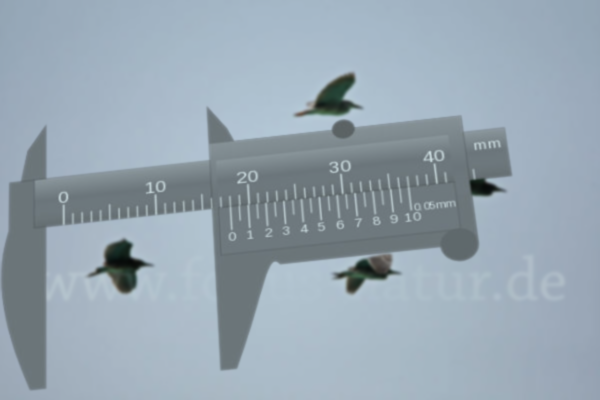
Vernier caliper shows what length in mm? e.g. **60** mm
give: **18.0** mm
